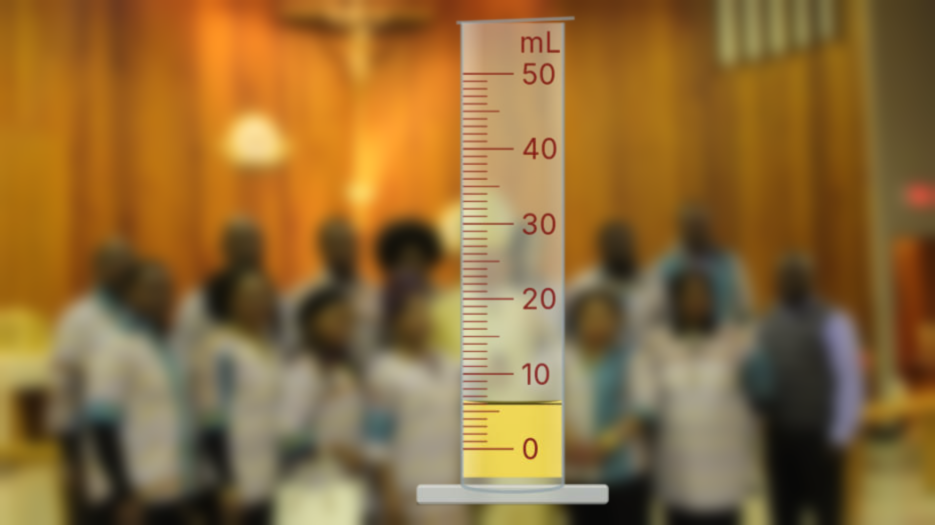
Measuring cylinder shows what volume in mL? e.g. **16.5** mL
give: **6** mL
